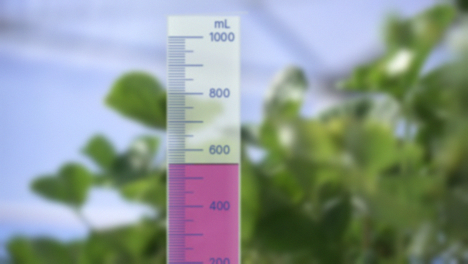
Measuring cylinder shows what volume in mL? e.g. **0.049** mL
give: **550** mL
